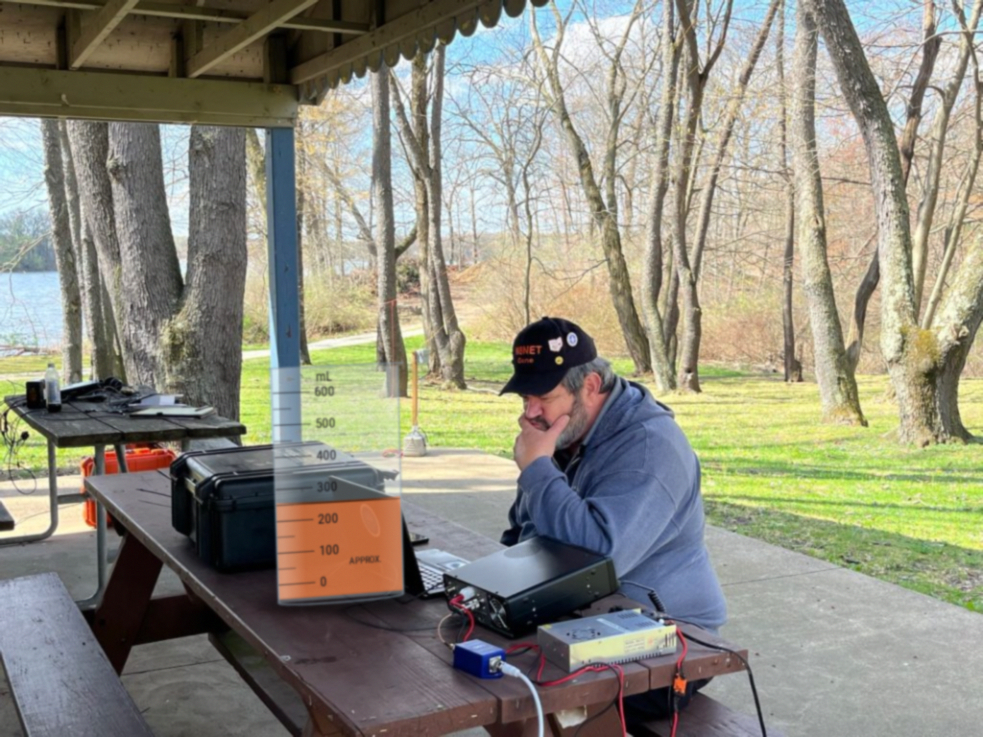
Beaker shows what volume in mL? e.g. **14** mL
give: **250** mL
